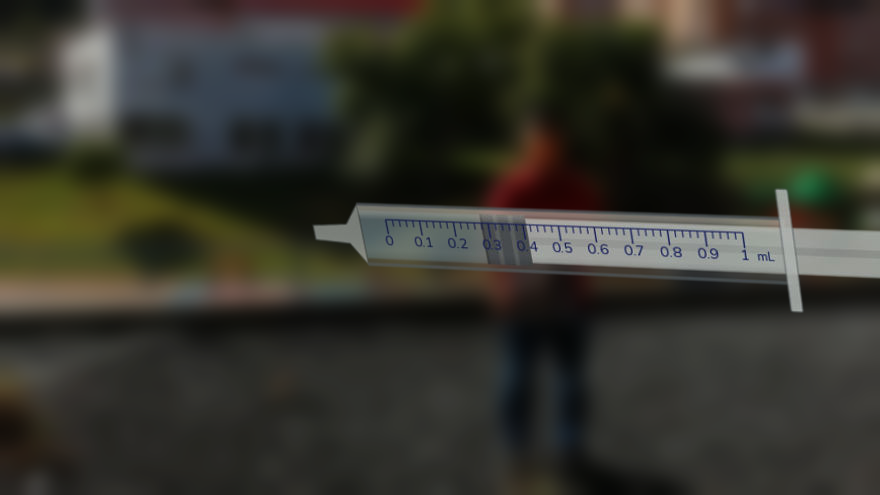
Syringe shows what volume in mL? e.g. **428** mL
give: **0.28** mL
